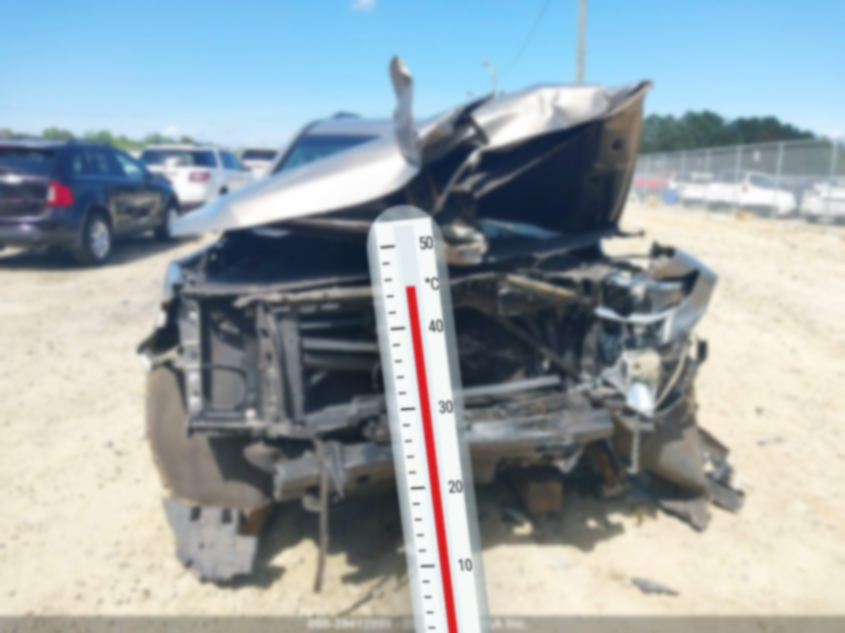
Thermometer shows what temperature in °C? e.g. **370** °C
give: **45** °C
